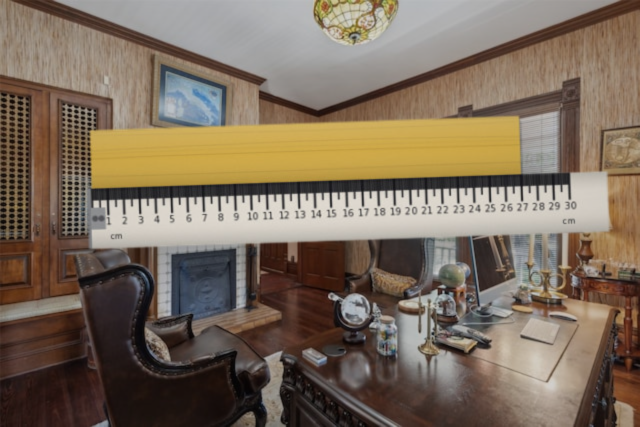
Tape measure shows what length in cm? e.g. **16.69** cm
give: **27** cm
